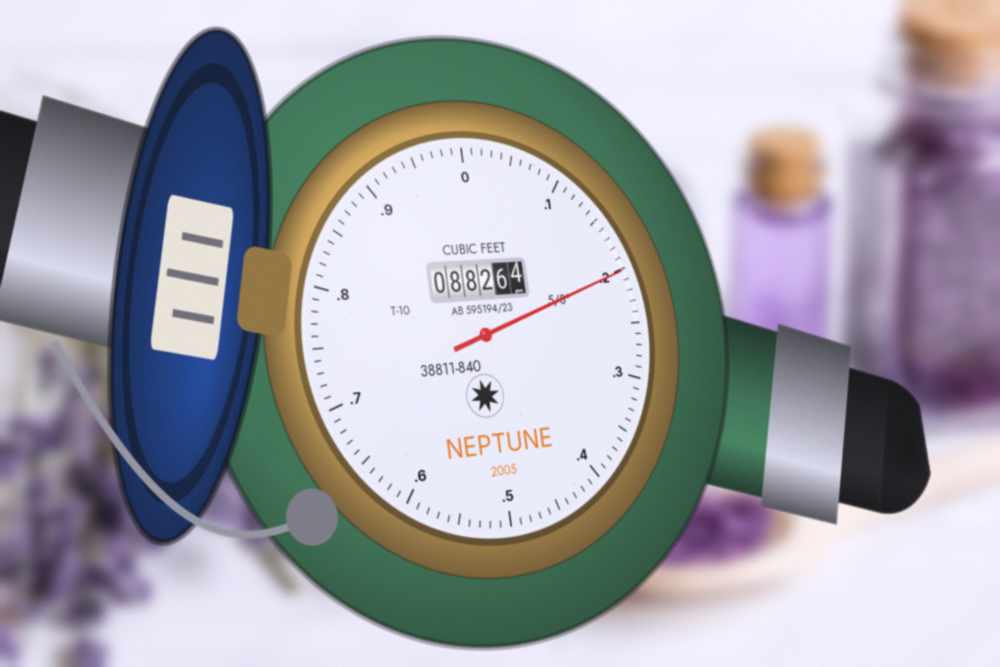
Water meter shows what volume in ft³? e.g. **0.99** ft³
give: **88264.20** ft³
